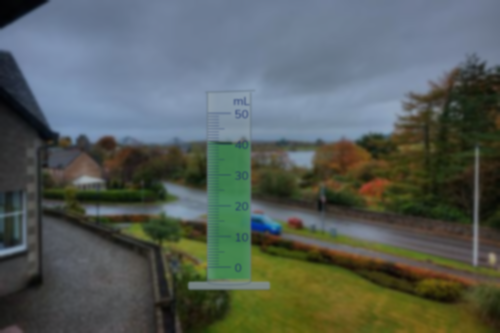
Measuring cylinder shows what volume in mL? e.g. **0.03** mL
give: **40** mL
